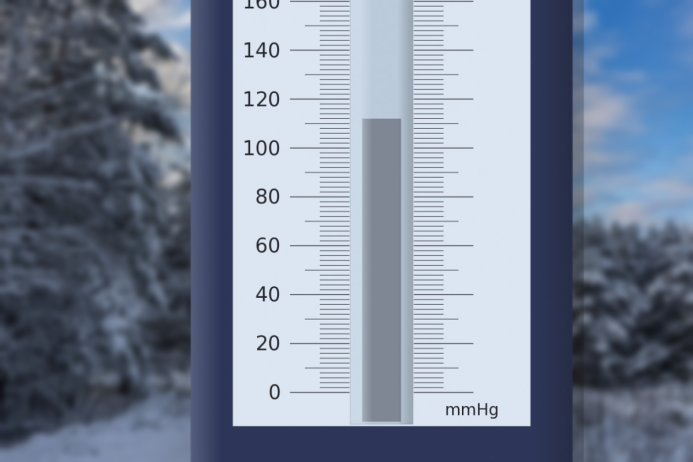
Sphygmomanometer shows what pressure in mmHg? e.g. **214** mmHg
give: **112** mmHg
